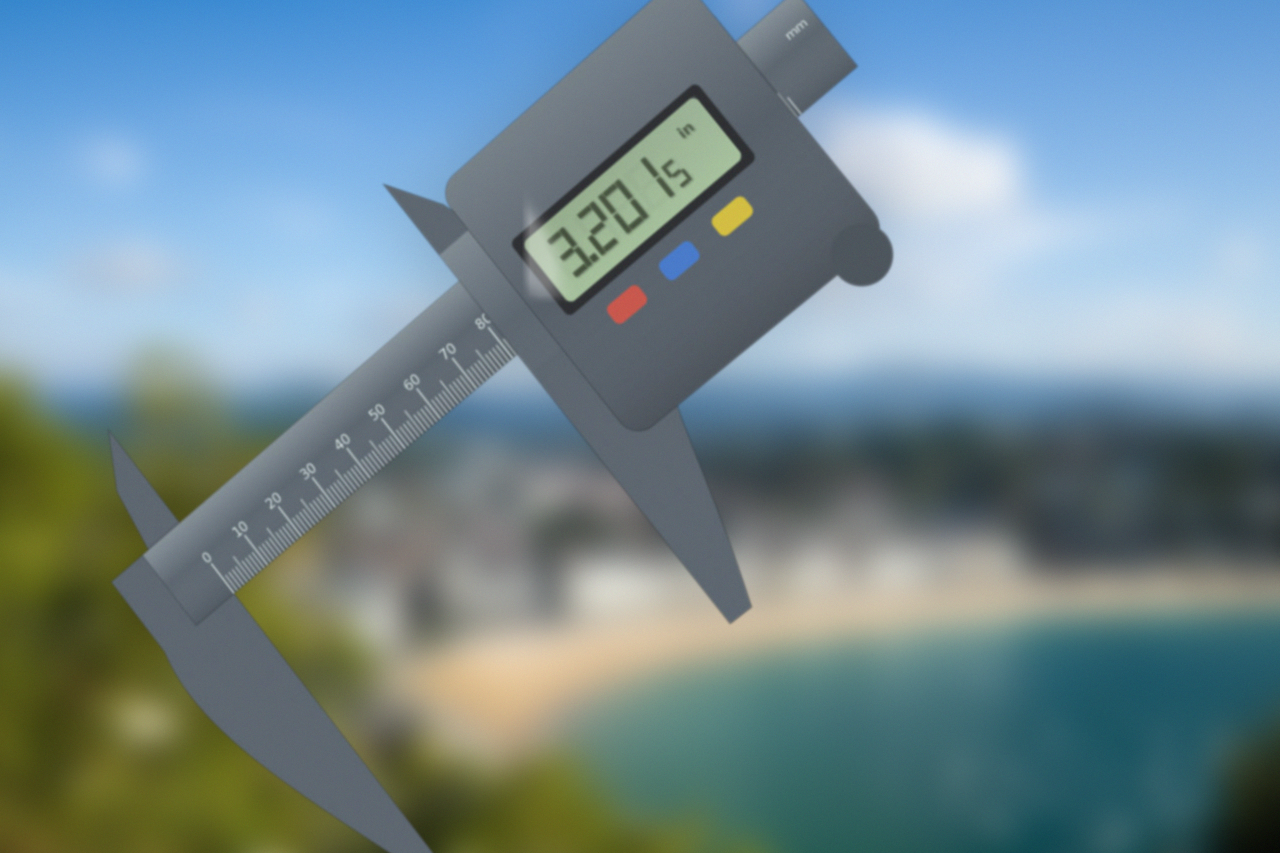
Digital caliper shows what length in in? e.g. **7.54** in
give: **3.2015** in
